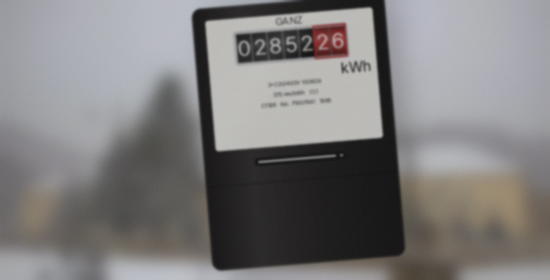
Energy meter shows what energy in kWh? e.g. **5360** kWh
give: **2852.26** kWh
